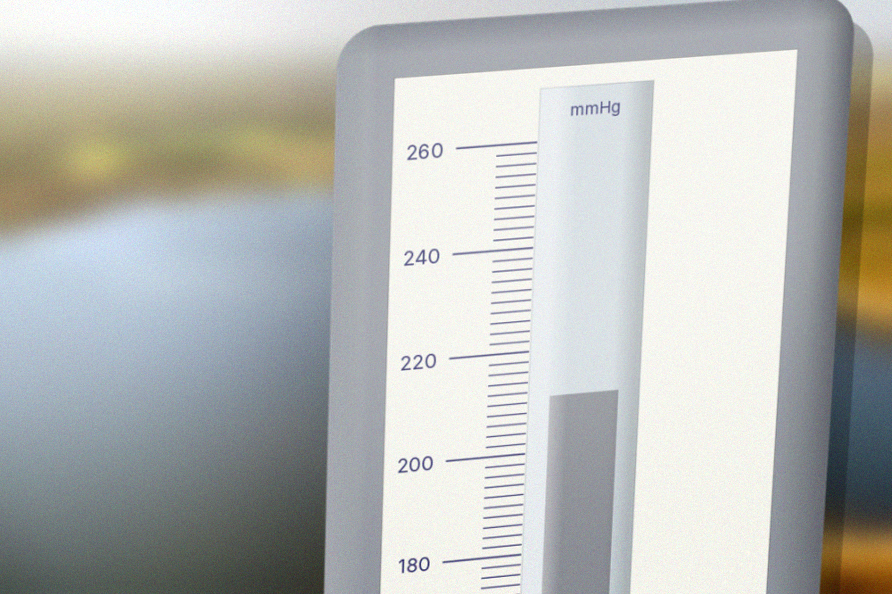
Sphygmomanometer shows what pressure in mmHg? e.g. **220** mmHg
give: **211** mmHg
